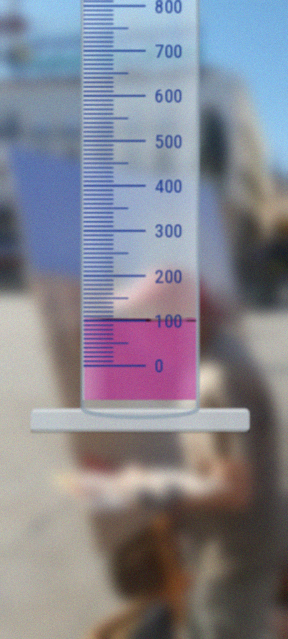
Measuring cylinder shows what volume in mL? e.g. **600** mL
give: **100** mL
